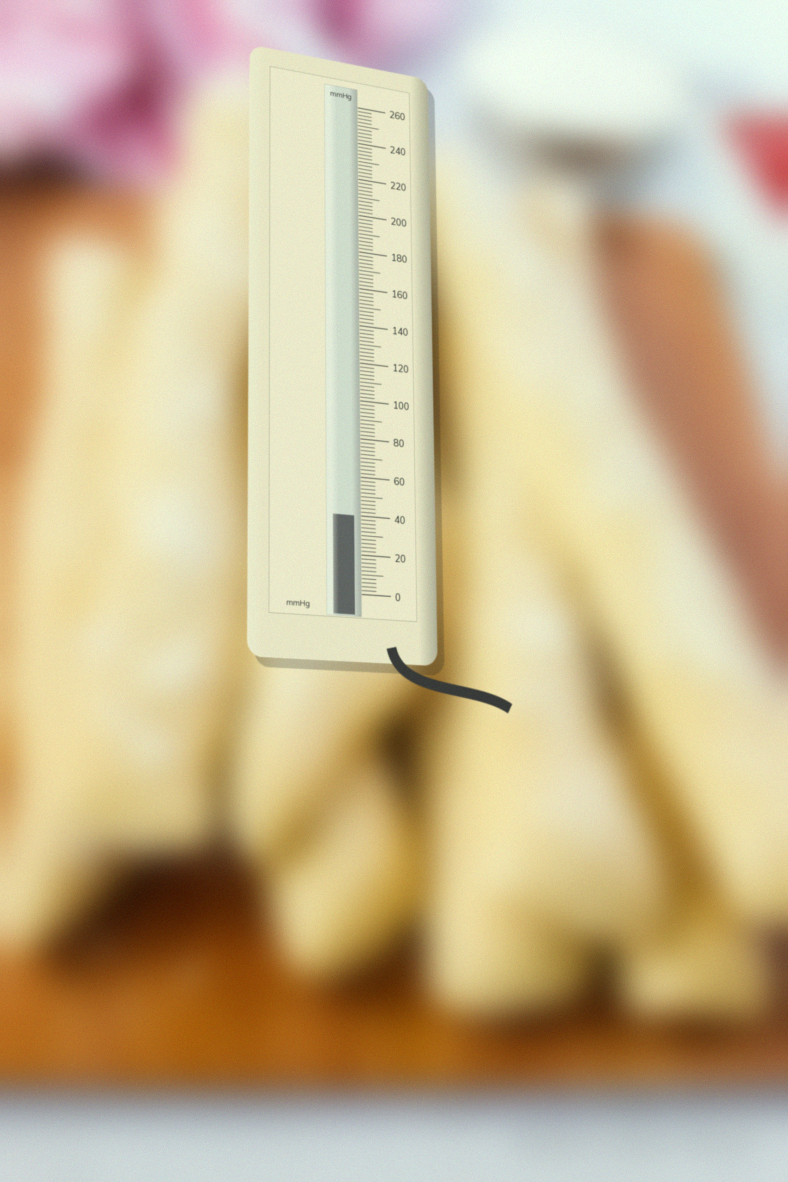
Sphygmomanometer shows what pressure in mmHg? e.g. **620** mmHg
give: **40** mmHg
